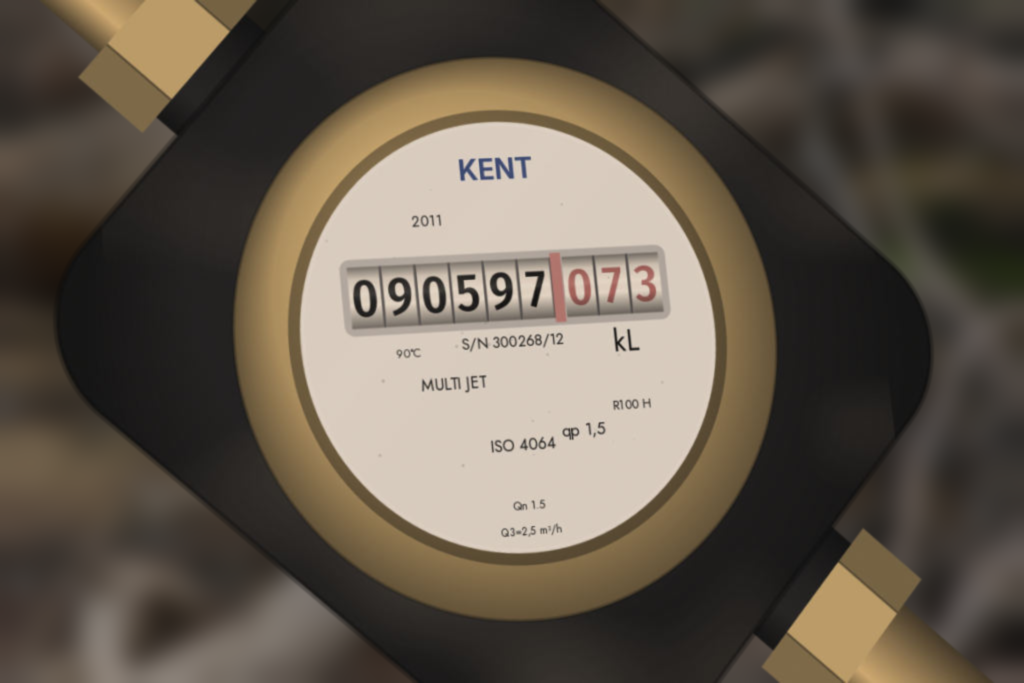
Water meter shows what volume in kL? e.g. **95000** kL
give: **90597.073** kL
